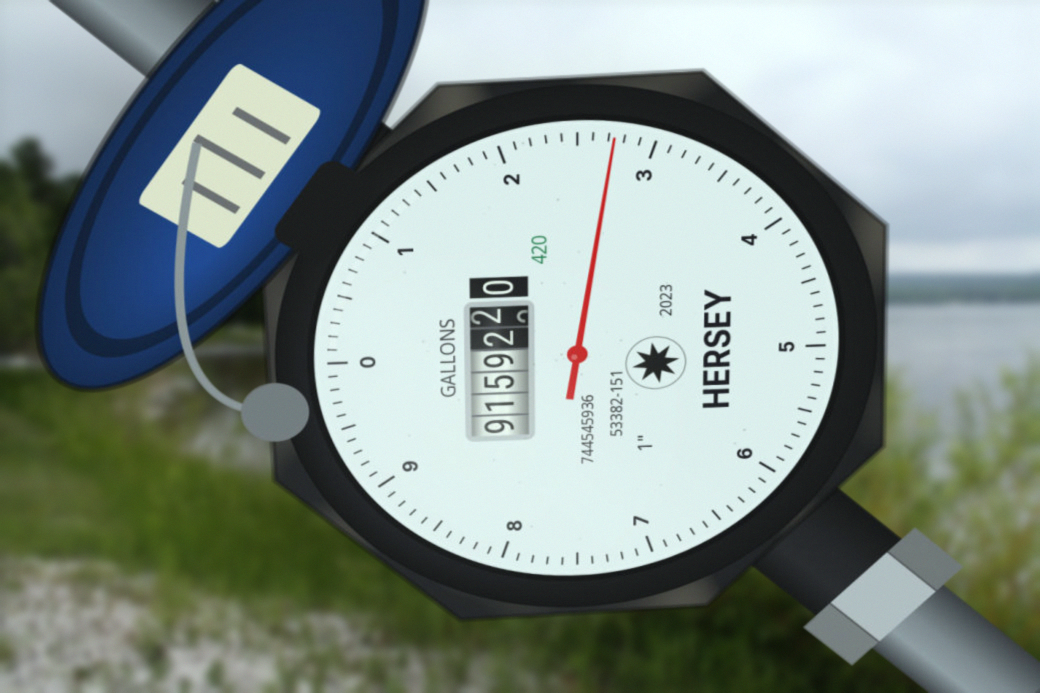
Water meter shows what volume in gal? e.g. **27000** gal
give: **9159222.7** gal
